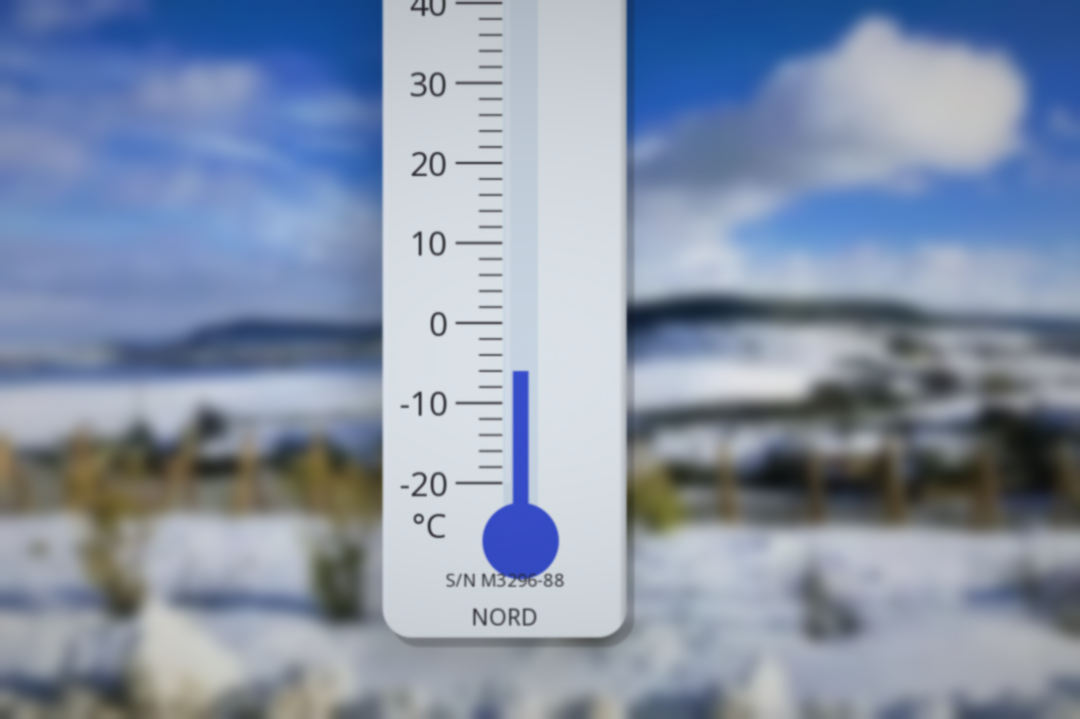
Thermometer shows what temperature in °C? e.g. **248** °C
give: **-6** °C
